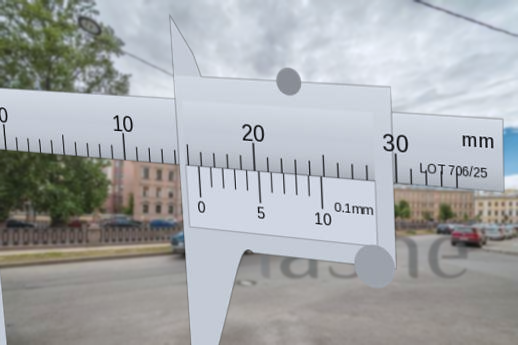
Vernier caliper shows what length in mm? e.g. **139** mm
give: **15.8** mm
